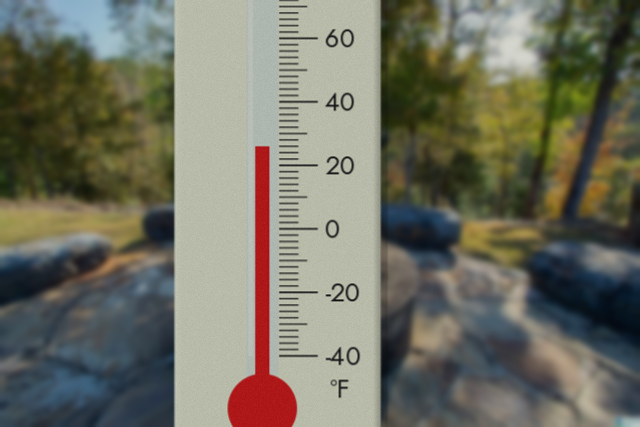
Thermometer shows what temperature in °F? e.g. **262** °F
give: **26** °F
